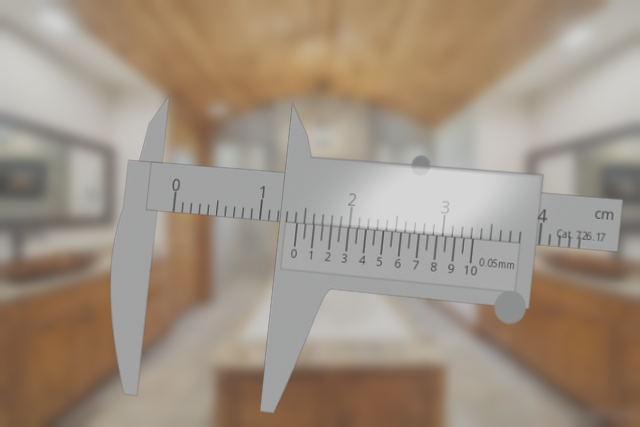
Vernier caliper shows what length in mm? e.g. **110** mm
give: **14.2** mm
